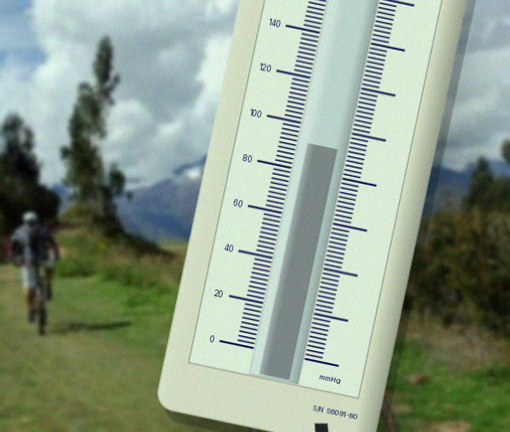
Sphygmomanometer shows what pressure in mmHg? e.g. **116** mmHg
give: **92** mmHg
